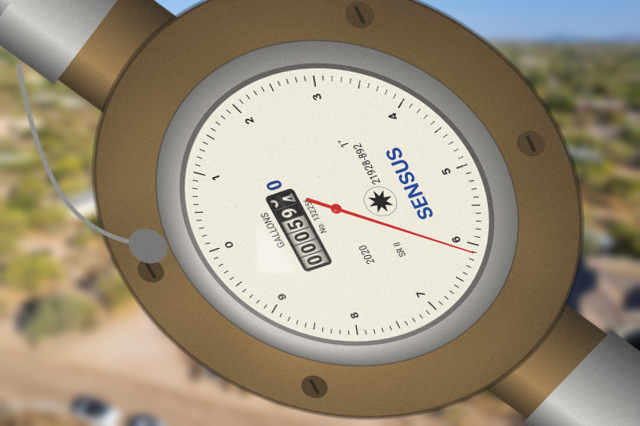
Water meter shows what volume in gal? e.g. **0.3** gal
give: **5936.1** gal
